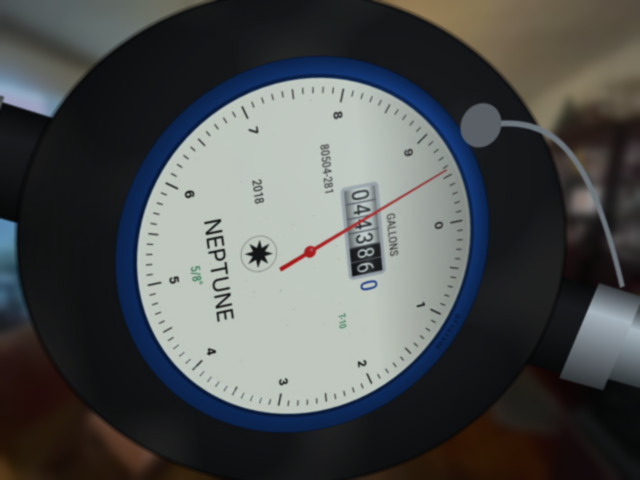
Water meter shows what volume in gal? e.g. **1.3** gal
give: **443859.4** gal
